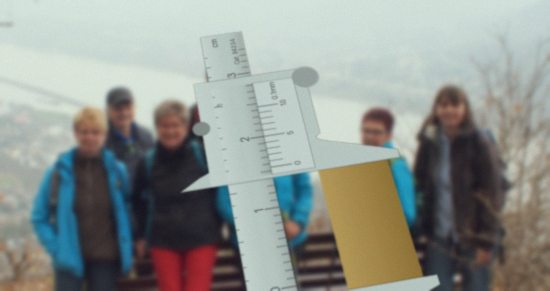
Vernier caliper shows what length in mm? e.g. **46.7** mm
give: **15.5** mm
